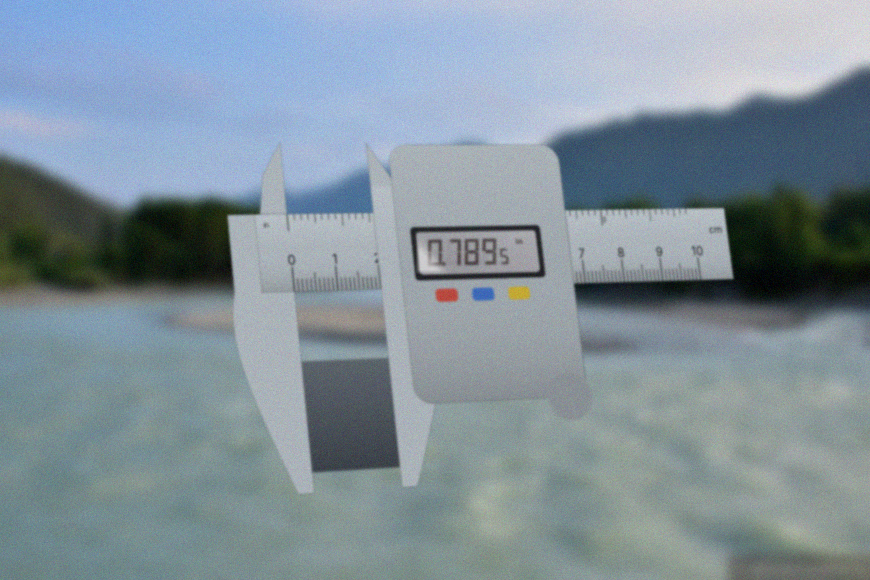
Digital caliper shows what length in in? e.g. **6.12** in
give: **0.7895** in
